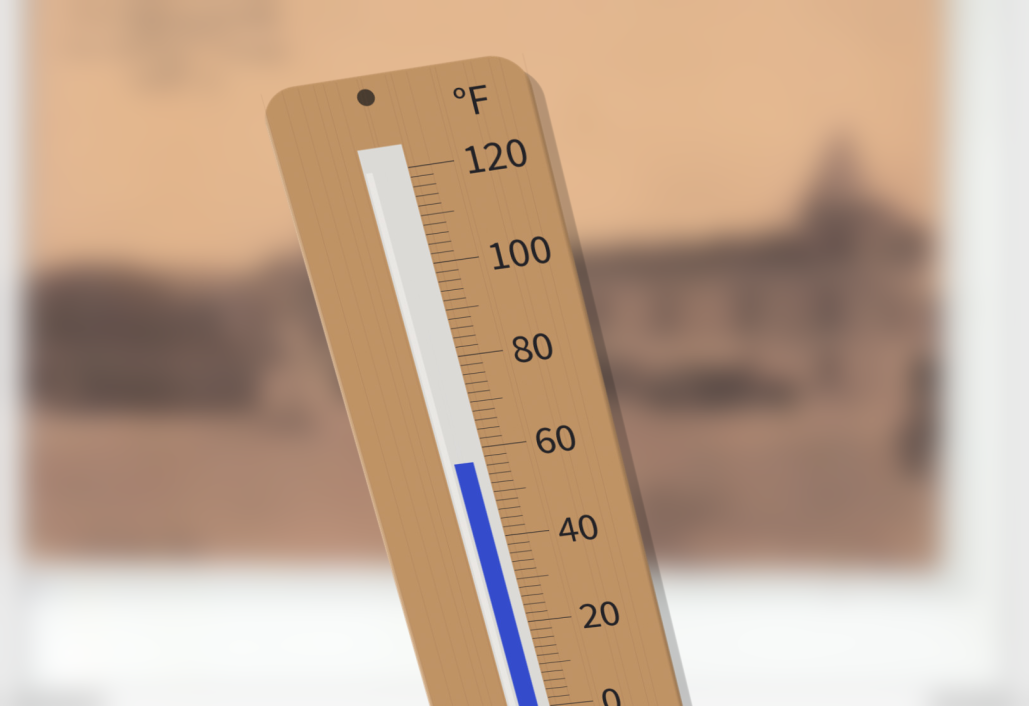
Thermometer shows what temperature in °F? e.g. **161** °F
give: **57** °F
